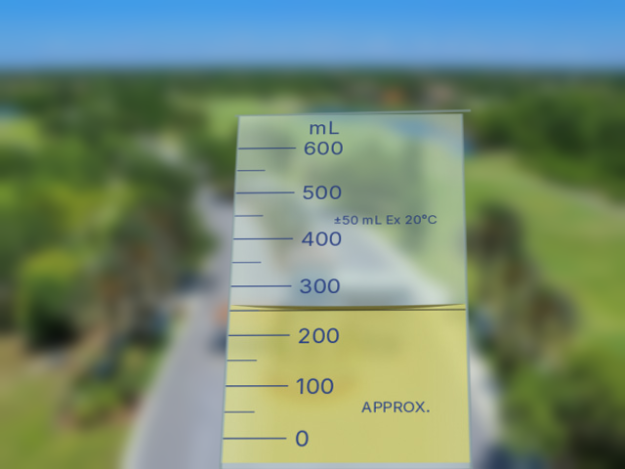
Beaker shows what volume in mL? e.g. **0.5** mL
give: **250** mL
